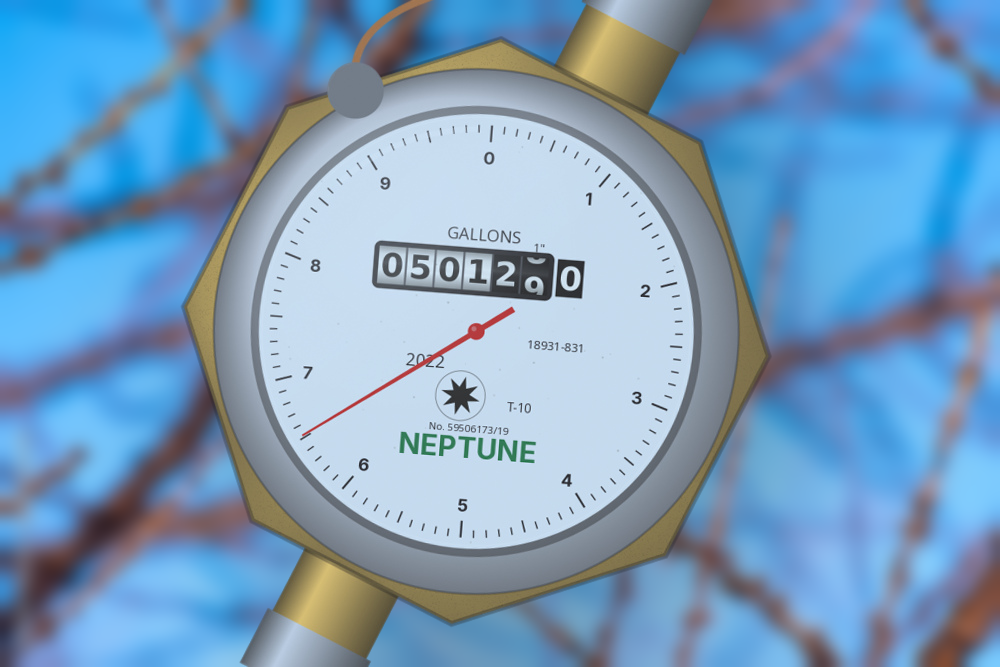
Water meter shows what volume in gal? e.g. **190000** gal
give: **501286.5** gal
